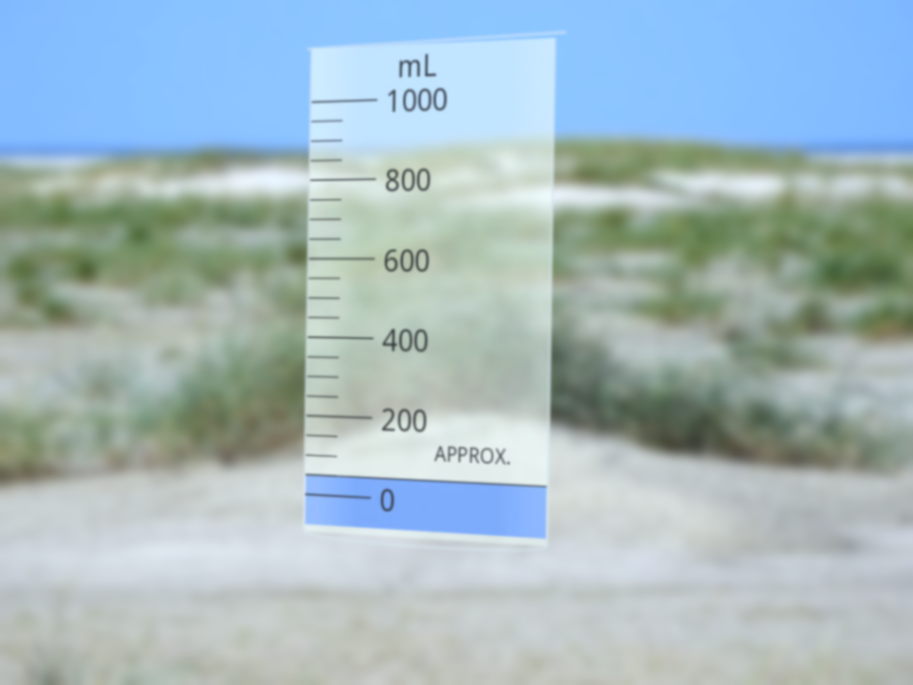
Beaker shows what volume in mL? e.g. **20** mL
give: **50** mL
